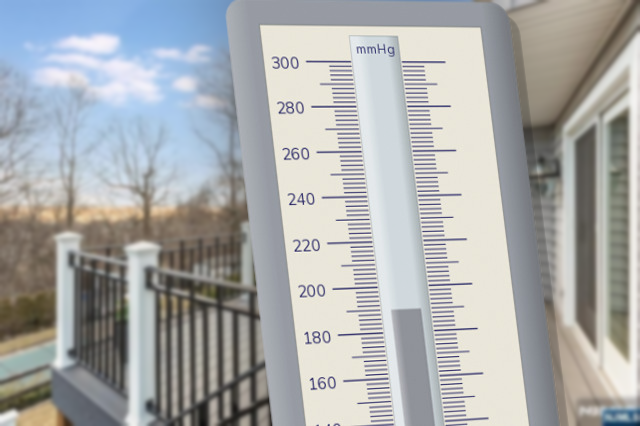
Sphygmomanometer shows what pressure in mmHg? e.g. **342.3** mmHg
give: **190** mmHg
